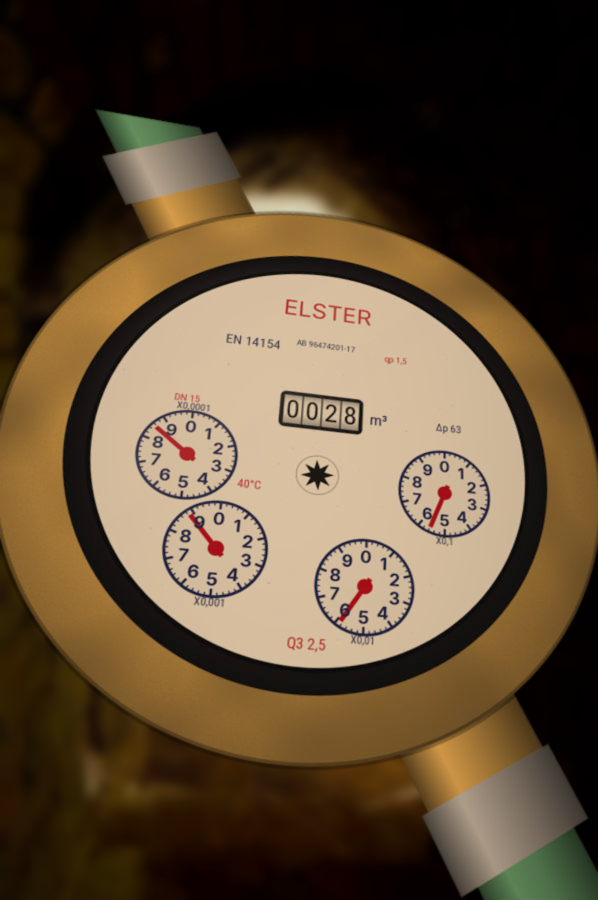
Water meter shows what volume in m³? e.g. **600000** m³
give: **28.5588** m³
